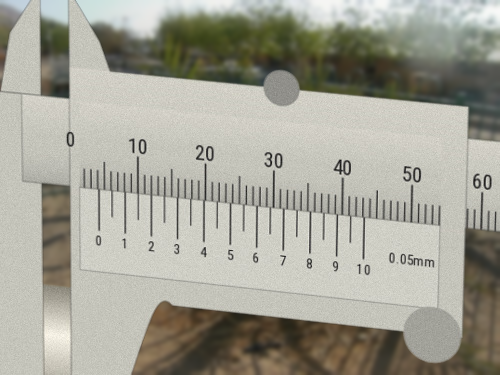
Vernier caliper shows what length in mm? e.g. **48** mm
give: **4.2** mm
